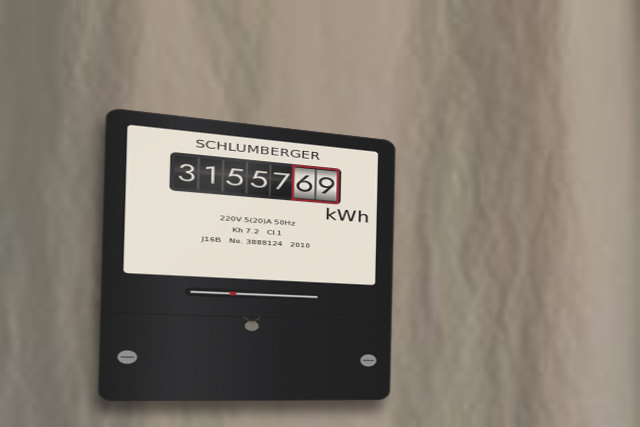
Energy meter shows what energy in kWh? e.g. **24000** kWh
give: **31557.69** kWh
